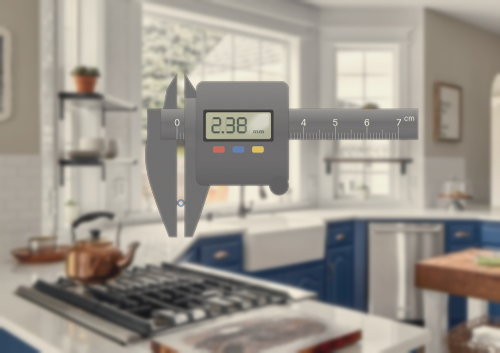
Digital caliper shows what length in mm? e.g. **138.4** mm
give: **2.38** mm
